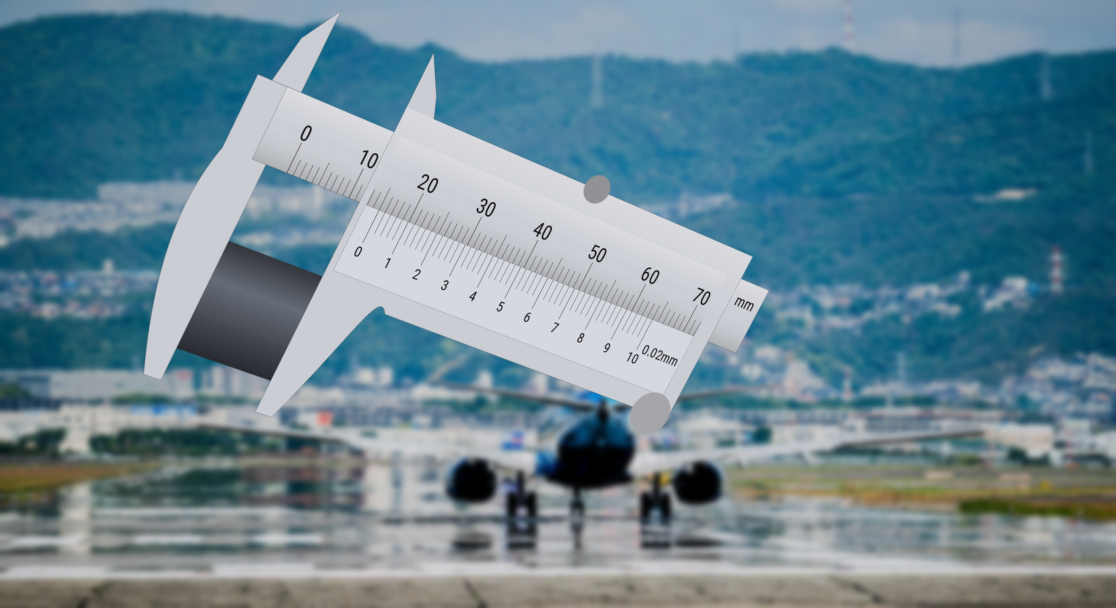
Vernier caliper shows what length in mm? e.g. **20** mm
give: **15.0** mm
